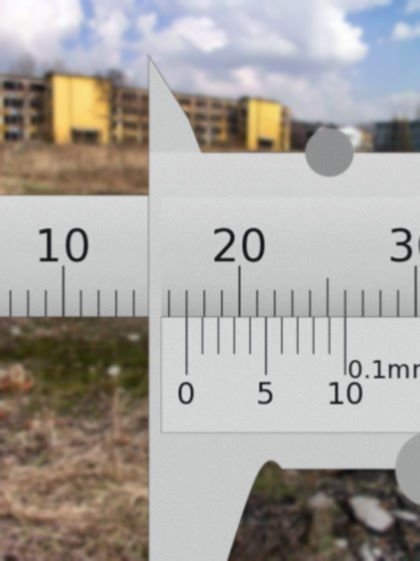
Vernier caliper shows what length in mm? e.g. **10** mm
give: **17.0** mm
